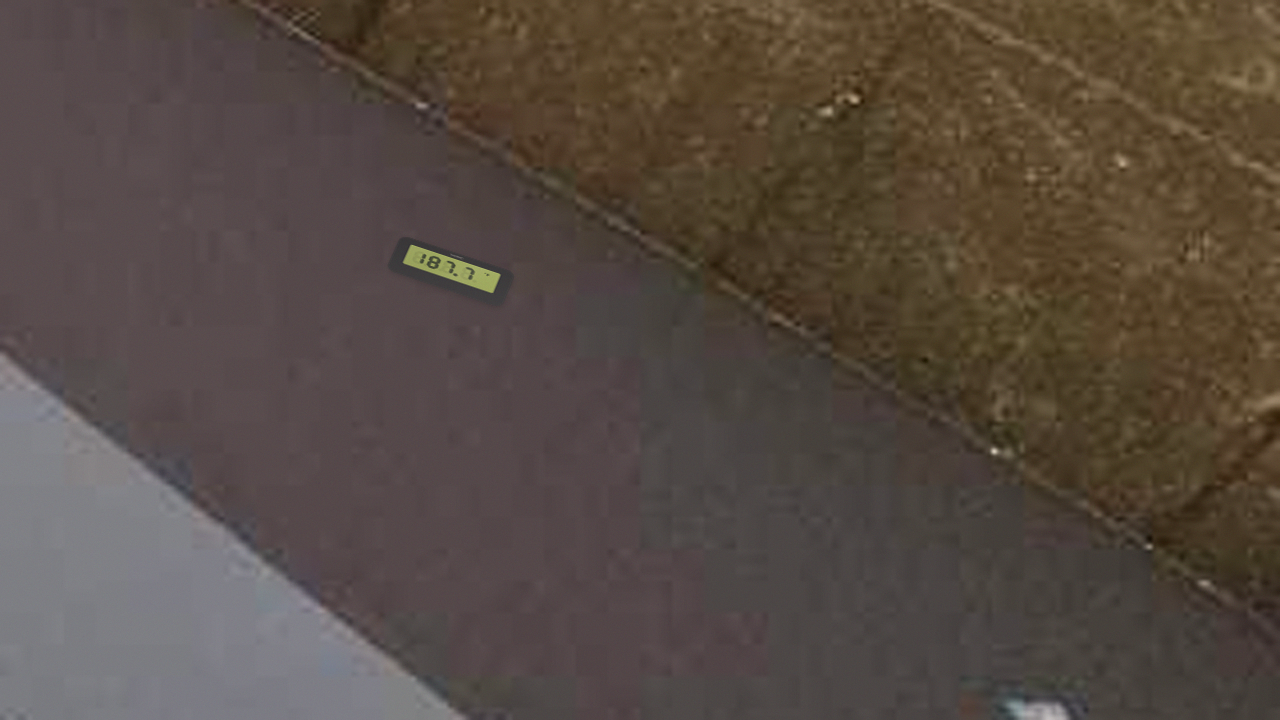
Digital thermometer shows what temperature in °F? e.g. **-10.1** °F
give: **187.7** °F
